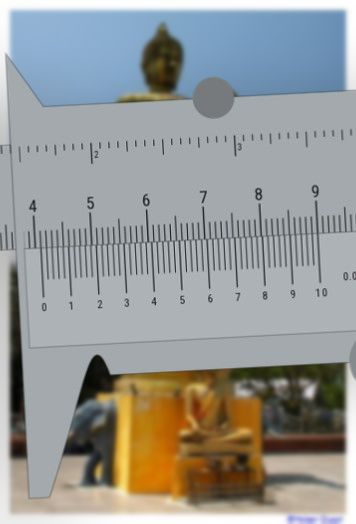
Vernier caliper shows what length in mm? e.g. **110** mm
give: **41.0** mm
